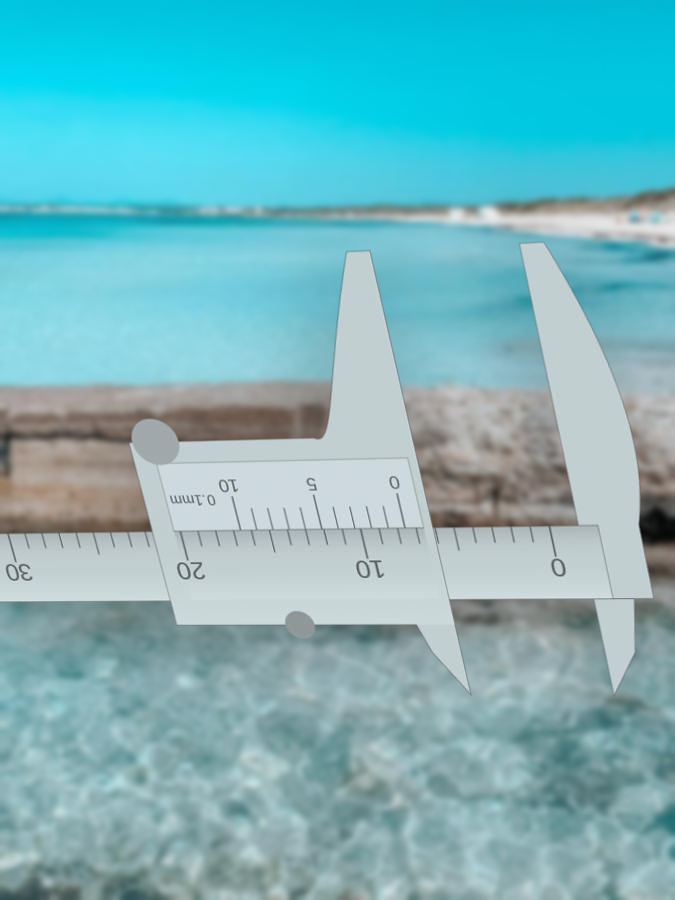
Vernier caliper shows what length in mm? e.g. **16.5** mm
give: **7.6** mm
